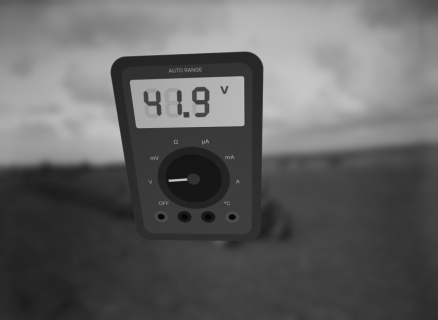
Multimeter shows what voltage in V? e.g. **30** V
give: **41.9** V
